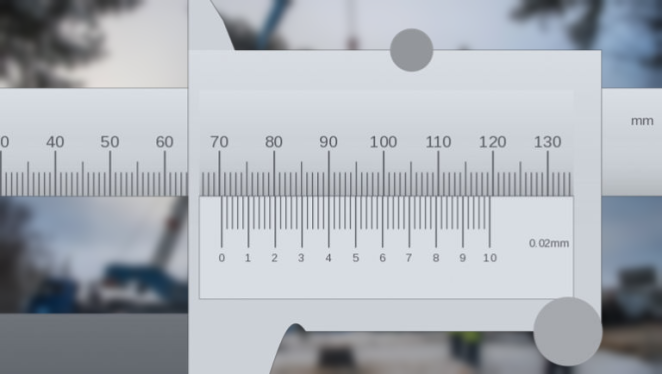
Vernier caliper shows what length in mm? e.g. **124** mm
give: **70.4** mm
